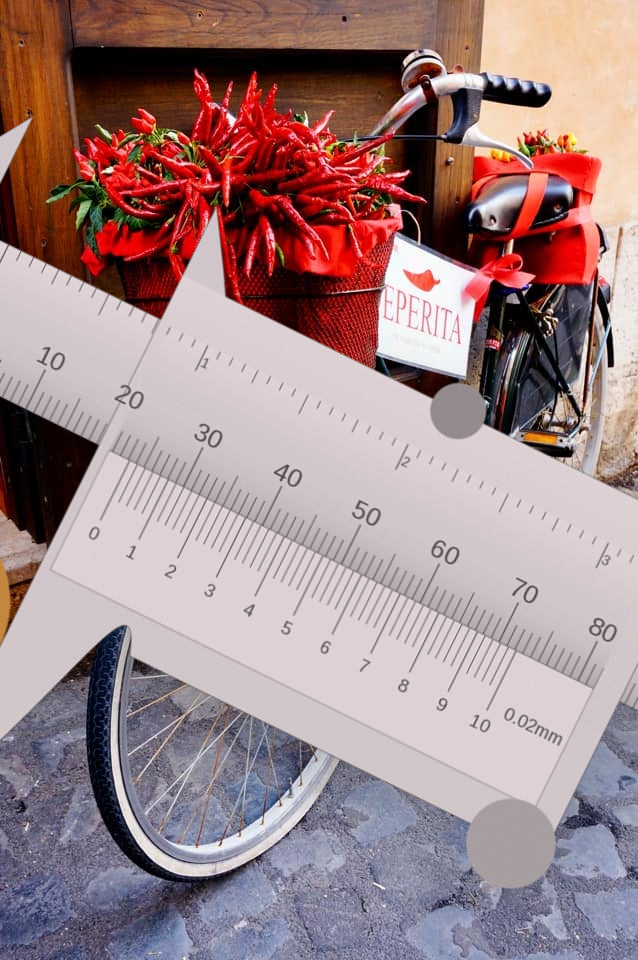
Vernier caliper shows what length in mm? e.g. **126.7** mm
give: **23.2** mm
